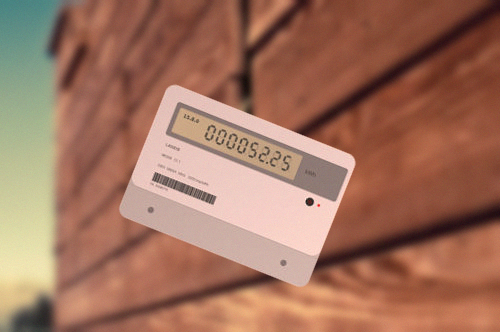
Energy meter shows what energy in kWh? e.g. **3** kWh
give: **52.25** kWh
